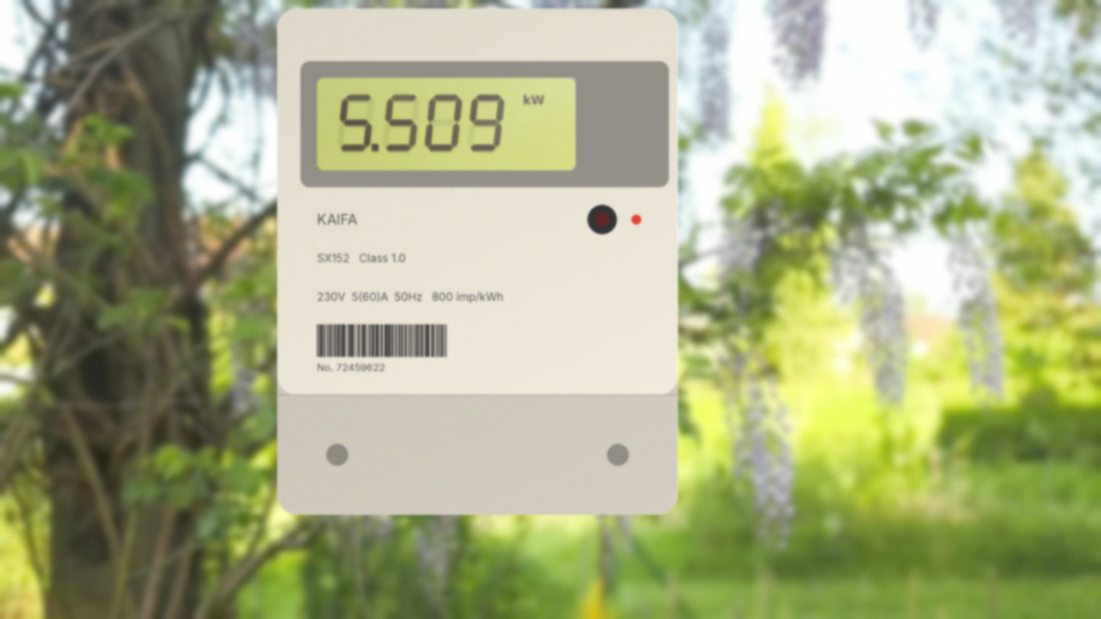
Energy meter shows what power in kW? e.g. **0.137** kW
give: **5.509** kW
